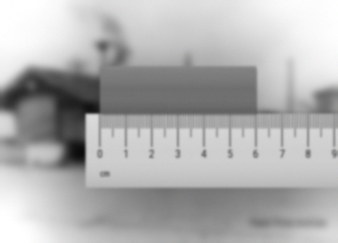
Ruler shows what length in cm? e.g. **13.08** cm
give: **6** cm
